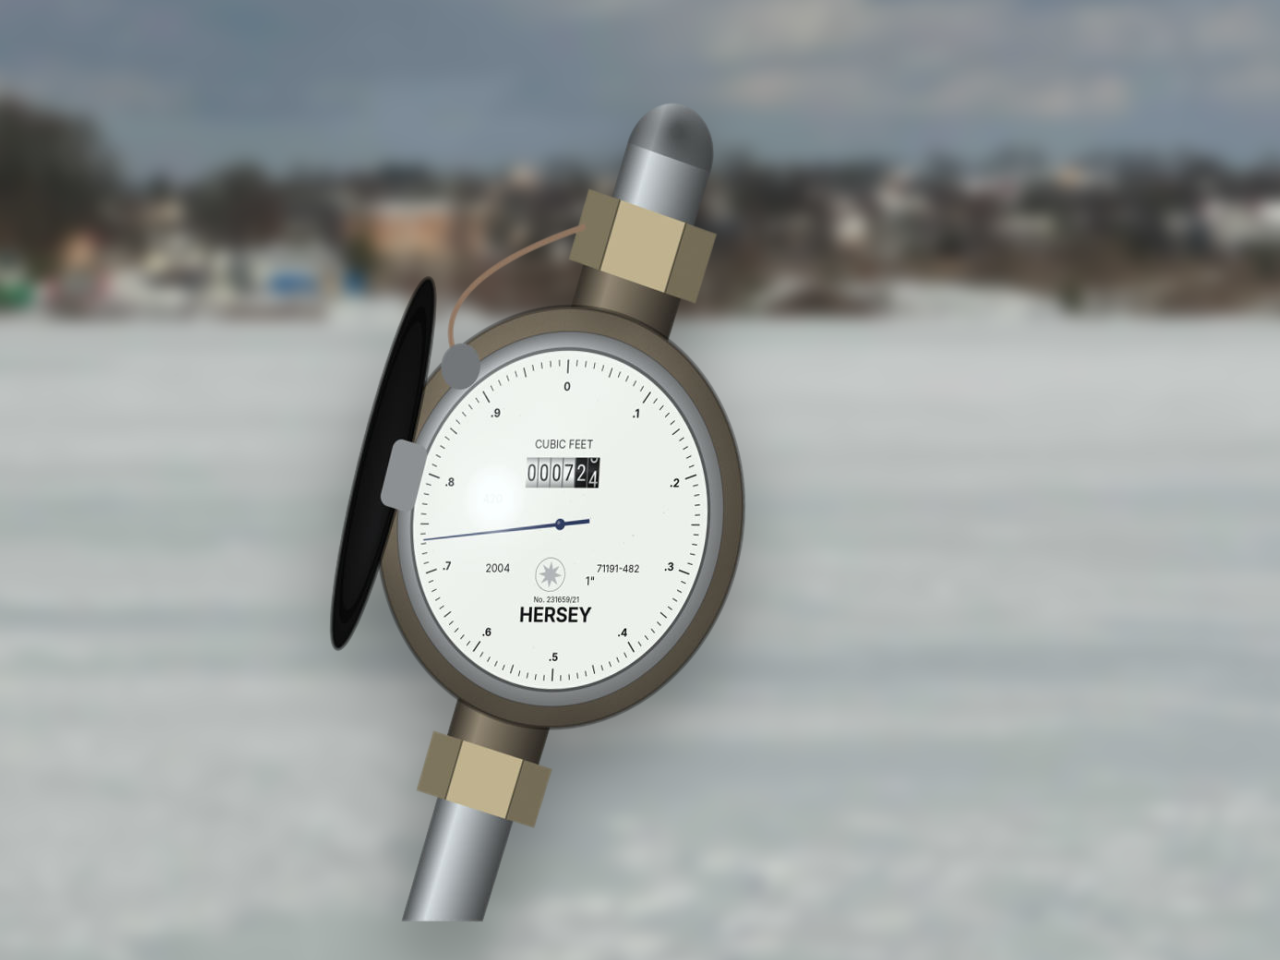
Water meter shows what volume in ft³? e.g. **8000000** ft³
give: **723.73** ft³
